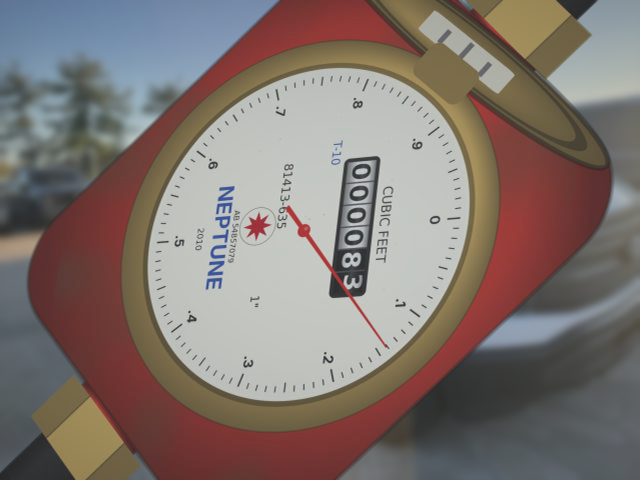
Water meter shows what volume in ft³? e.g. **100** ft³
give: **83.14** ft³
